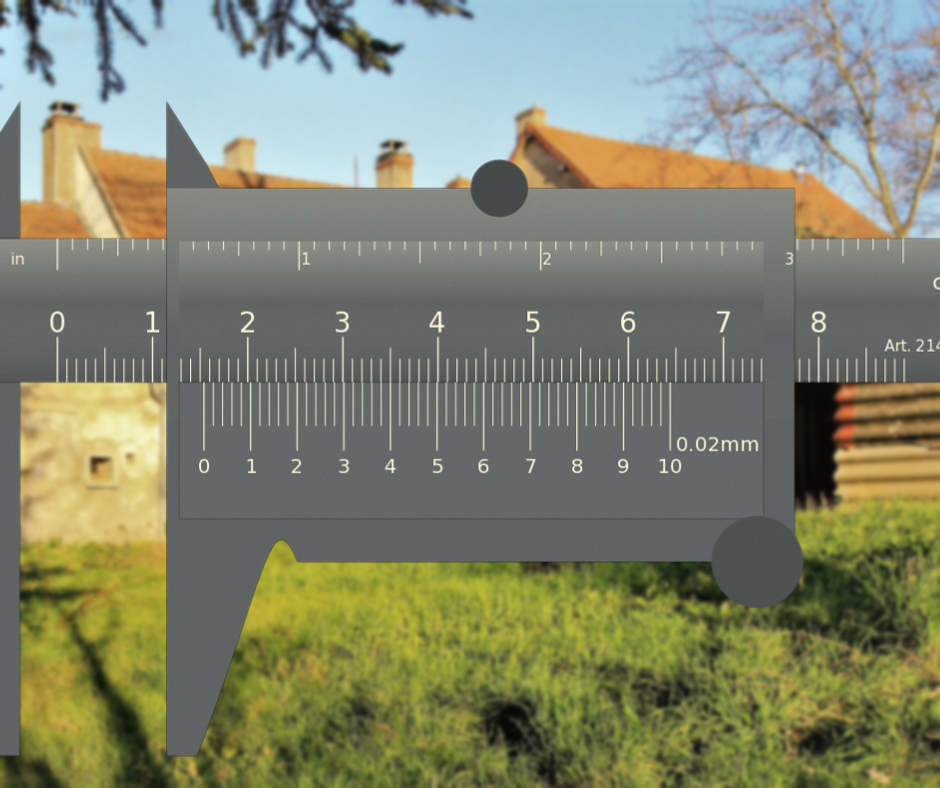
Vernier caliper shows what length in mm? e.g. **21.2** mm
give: **15.4** mm
